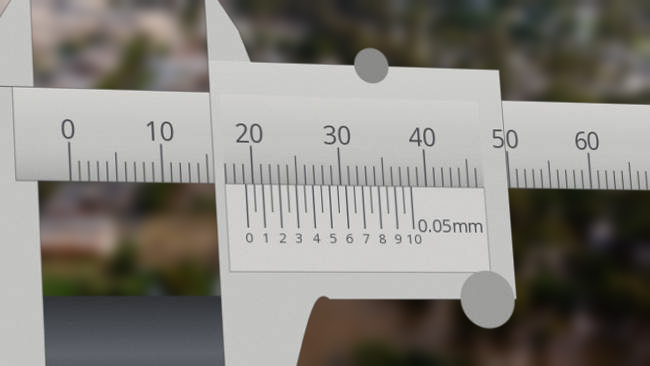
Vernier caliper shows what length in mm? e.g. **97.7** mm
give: **19.2** mm
